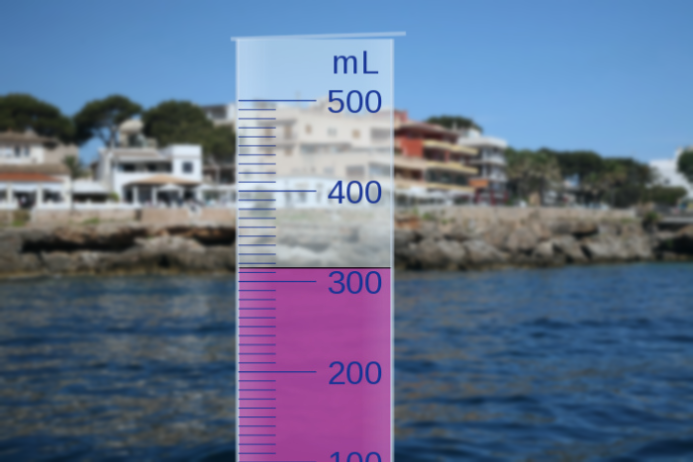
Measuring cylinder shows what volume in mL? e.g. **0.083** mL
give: **315** mL
